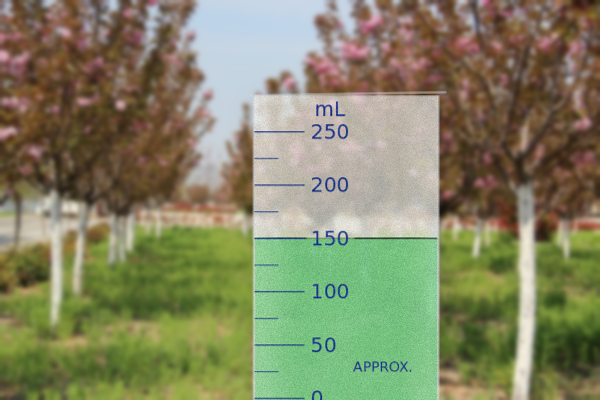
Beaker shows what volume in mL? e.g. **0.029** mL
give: **150** mL
